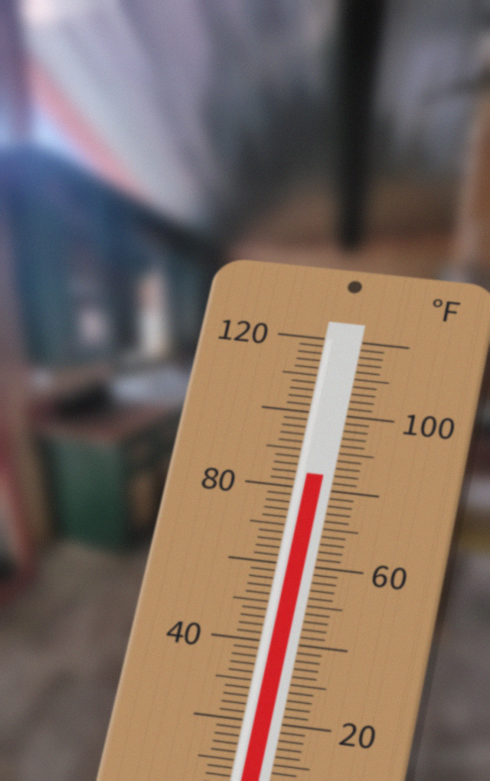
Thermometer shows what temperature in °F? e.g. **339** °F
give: **84** °F
